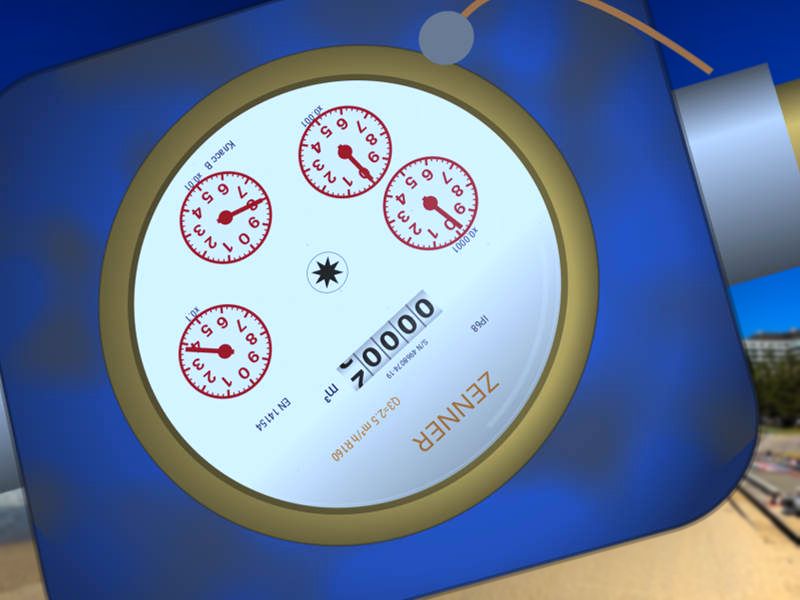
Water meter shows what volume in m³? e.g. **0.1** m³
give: **2.3799** m³
